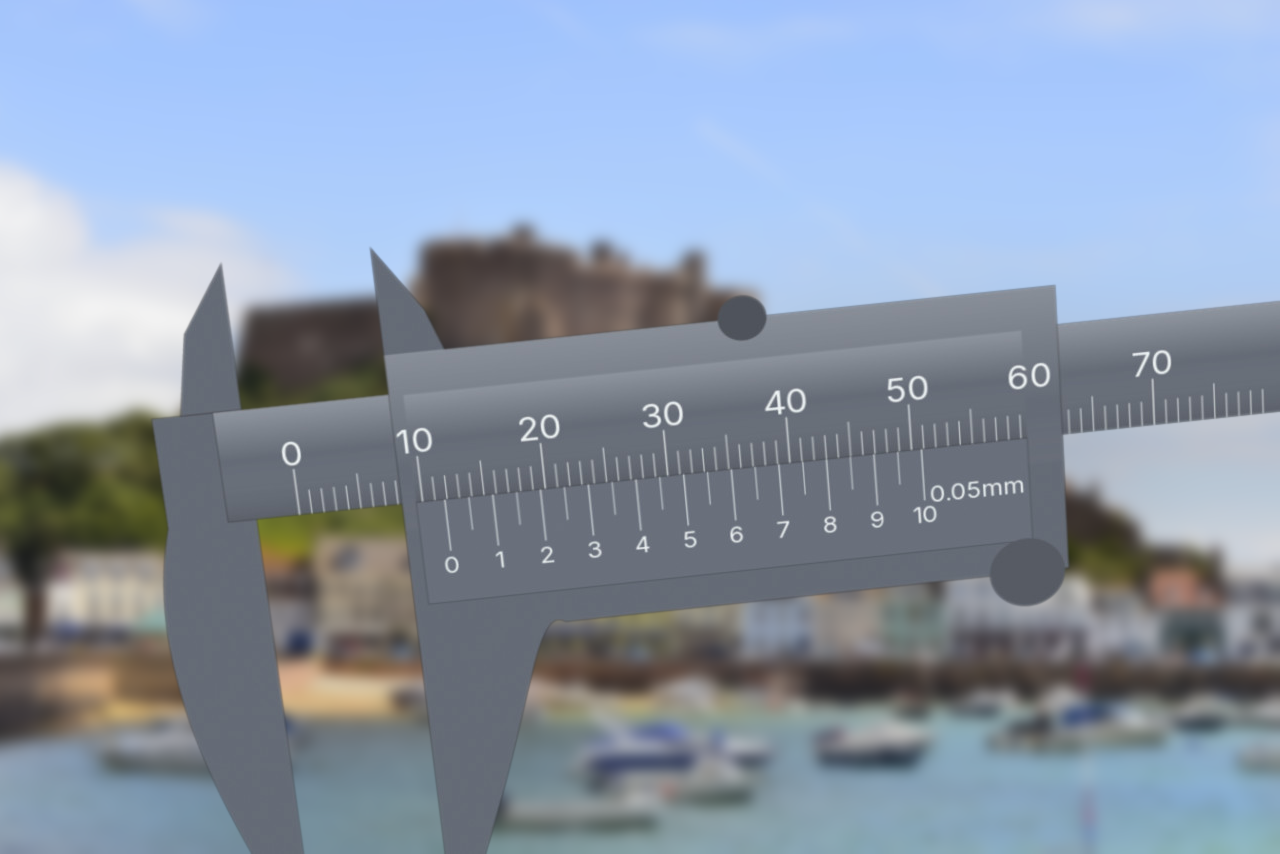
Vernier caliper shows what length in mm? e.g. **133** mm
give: **11.8** mm
